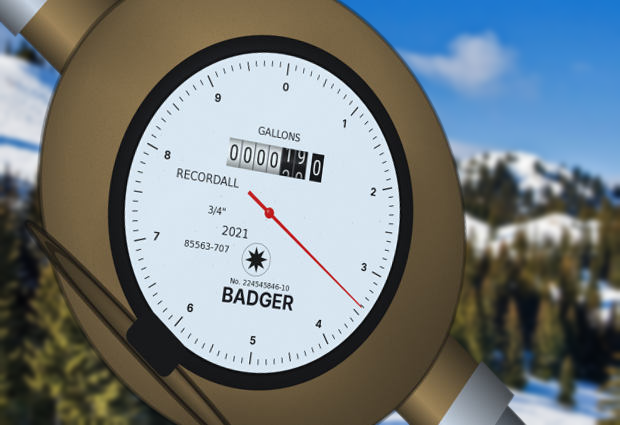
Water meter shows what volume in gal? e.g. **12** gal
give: **193.4** gal
